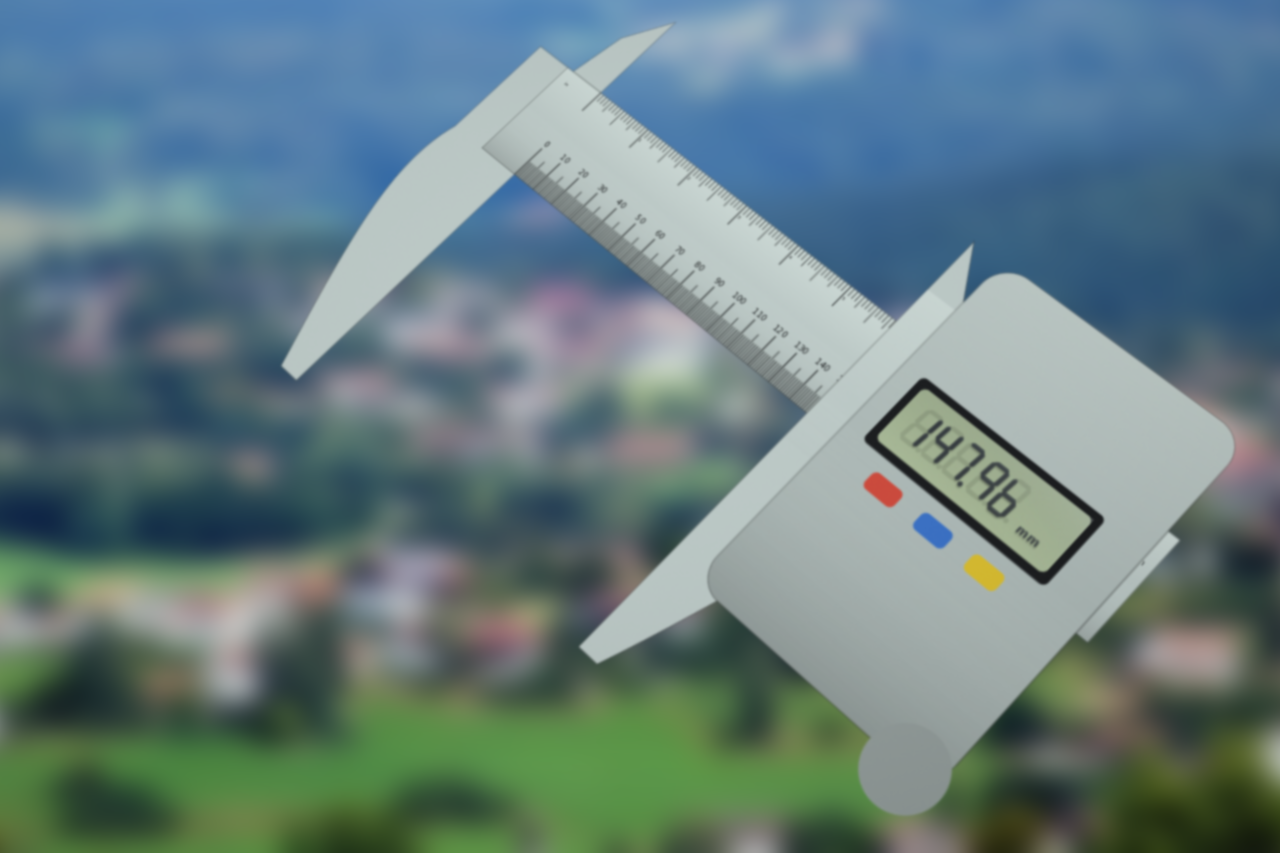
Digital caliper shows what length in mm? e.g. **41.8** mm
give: **147.96** mm
